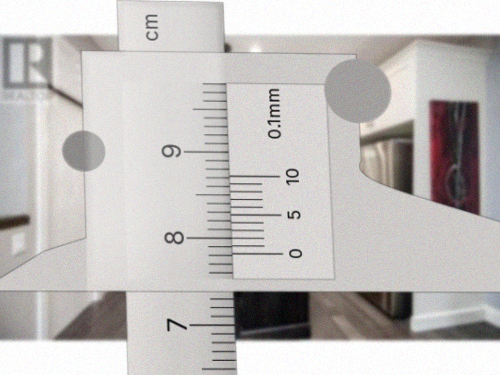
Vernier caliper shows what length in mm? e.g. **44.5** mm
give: **78.2** mm
